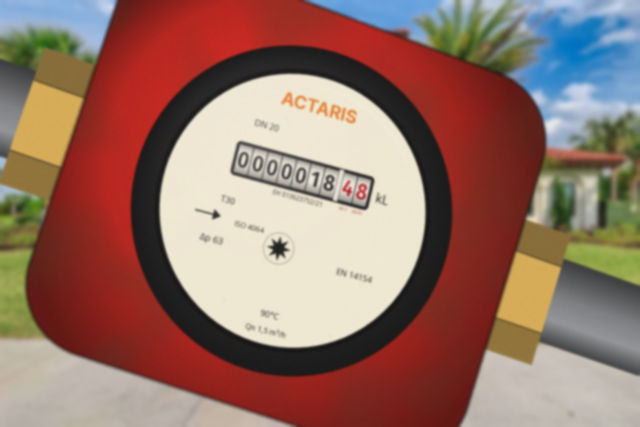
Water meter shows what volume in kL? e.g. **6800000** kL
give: **18.48** kL
